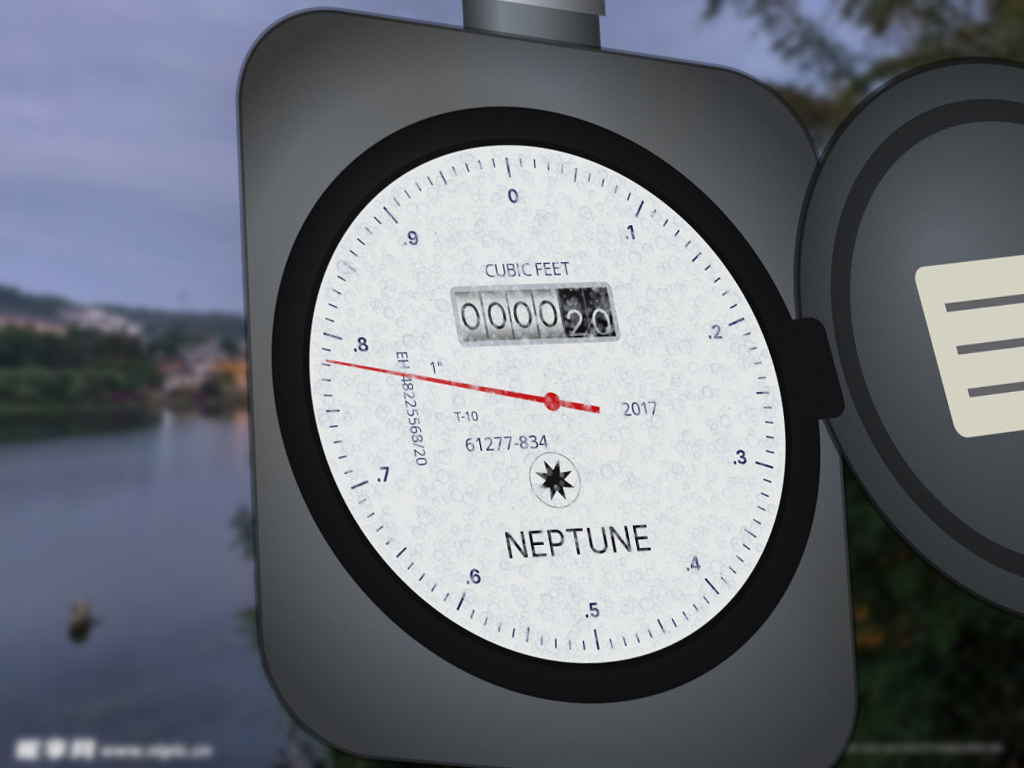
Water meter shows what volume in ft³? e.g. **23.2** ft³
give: **19.78** ft³
